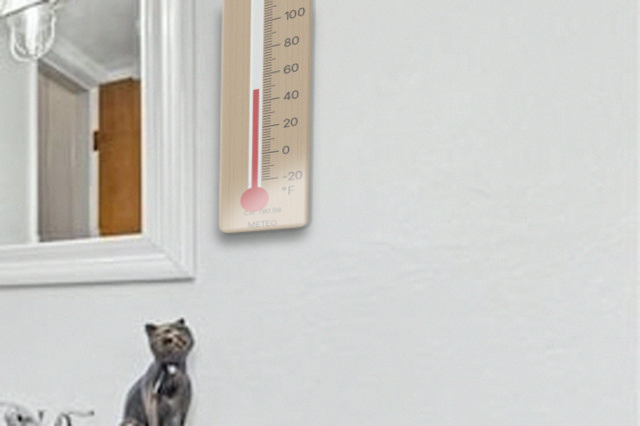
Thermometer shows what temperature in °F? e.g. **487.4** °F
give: **50** °F
